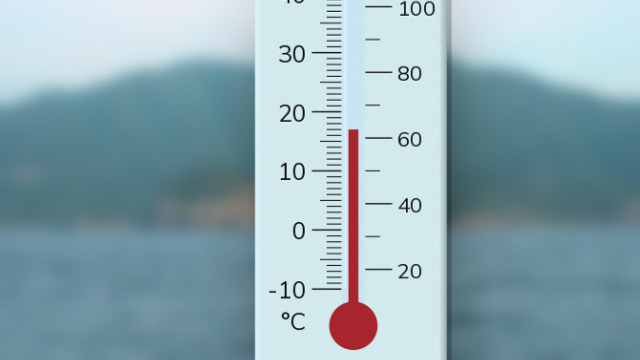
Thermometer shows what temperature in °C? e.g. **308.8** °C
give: **17** °C
